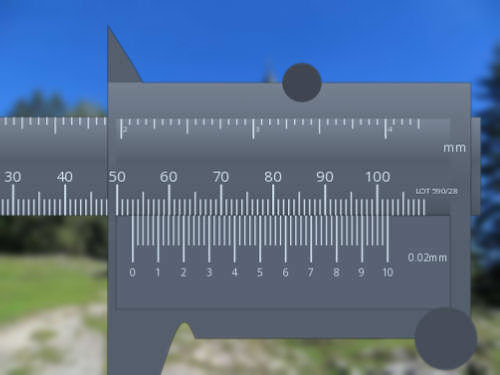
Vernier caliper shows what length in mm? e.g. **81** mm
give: **53.0** mm
